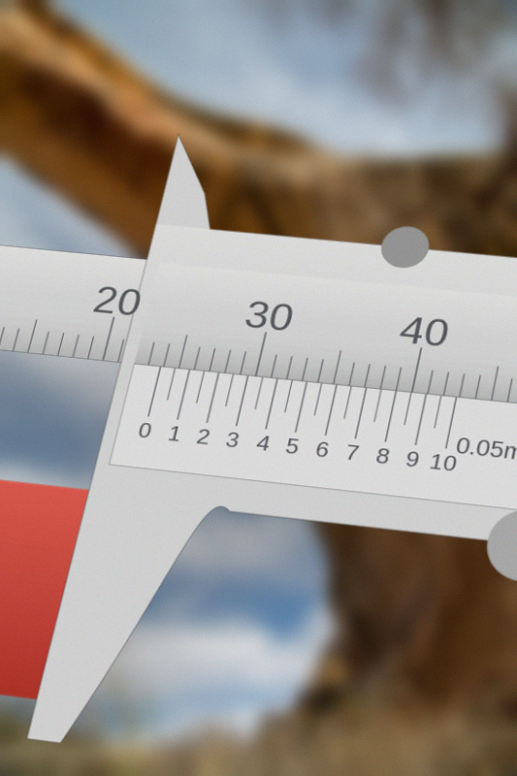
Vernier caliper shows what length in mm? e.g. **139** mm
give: **23.8** mm
